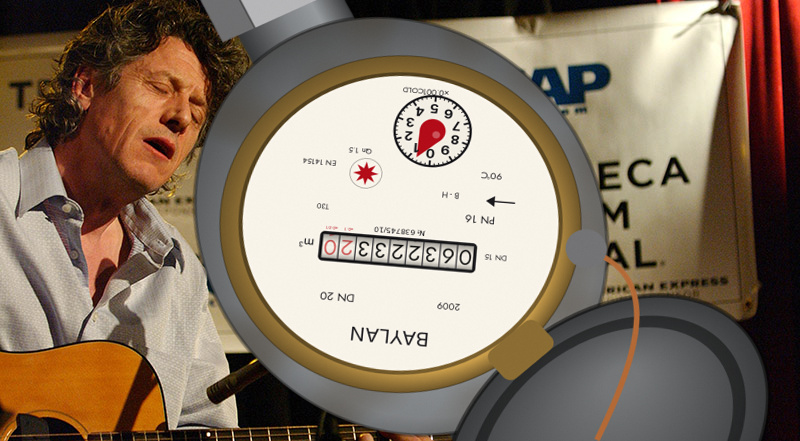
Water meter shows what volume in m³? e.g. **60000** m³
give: **632233.200** m³
